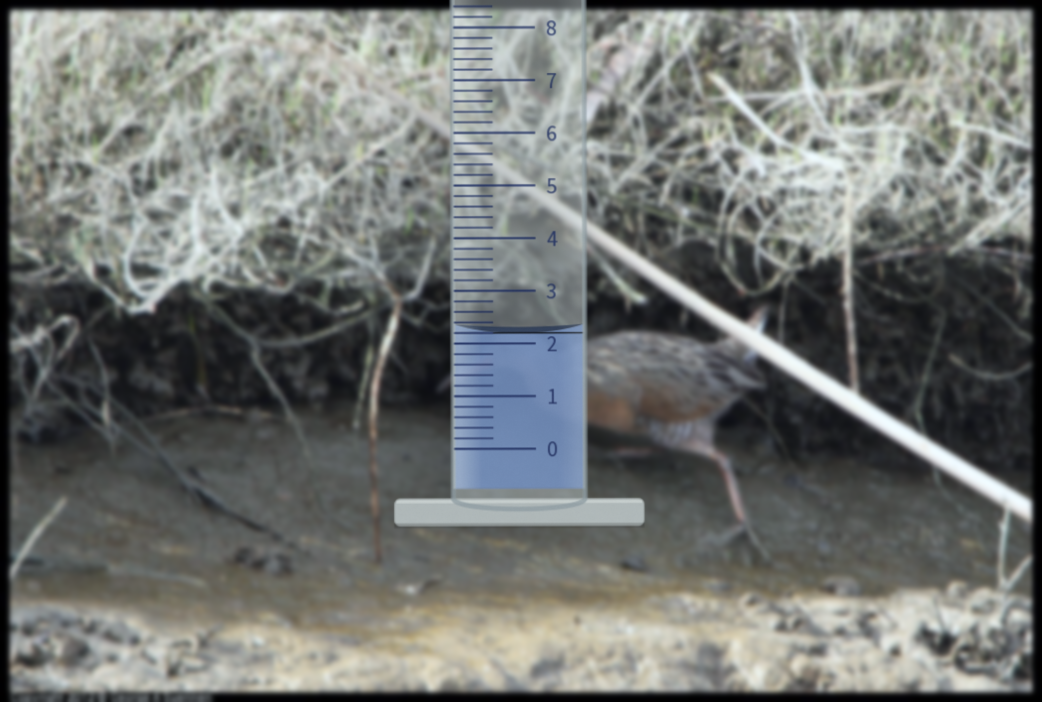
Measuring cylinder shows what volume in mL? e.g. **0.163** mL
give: **2.2** mL
